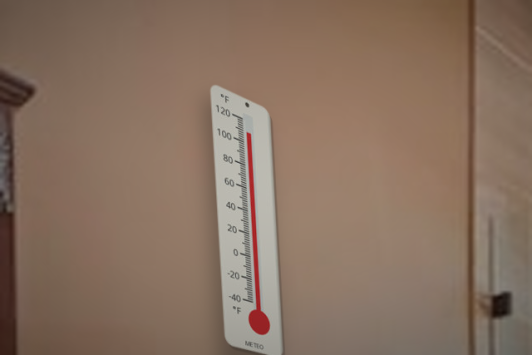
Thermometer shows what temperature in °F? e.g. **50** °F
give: **110** °F
